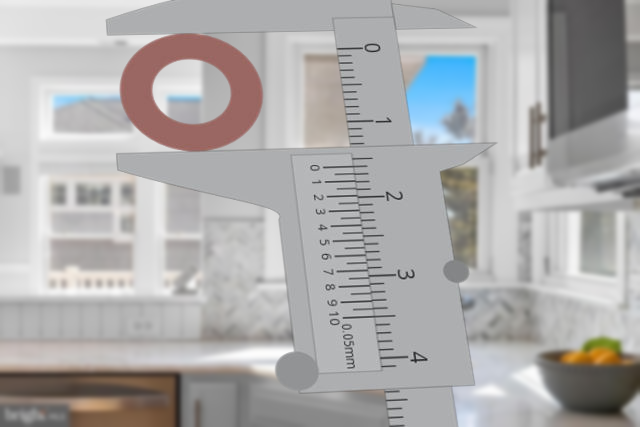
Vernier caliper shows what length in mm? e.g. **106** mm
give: **16.0** mm
